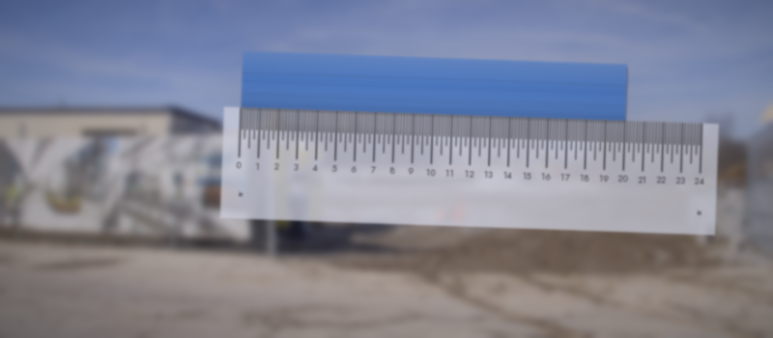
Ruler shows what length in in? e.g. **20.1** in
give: **20** in
